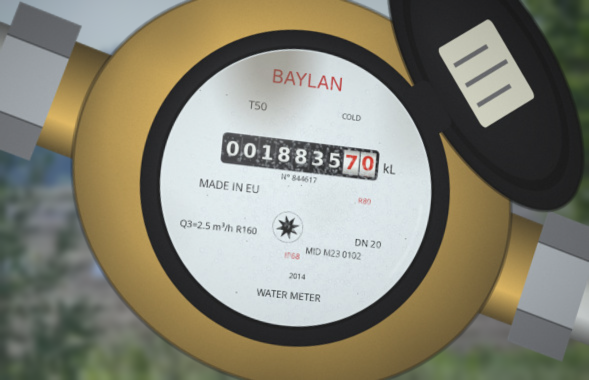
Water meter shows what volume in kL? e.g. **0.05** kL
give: **18835.70** kL
